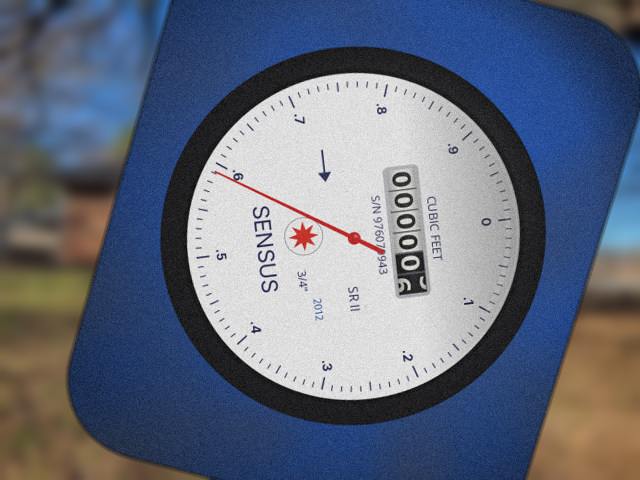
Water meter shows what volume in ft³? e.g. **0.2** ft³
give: **5.59** ft³
